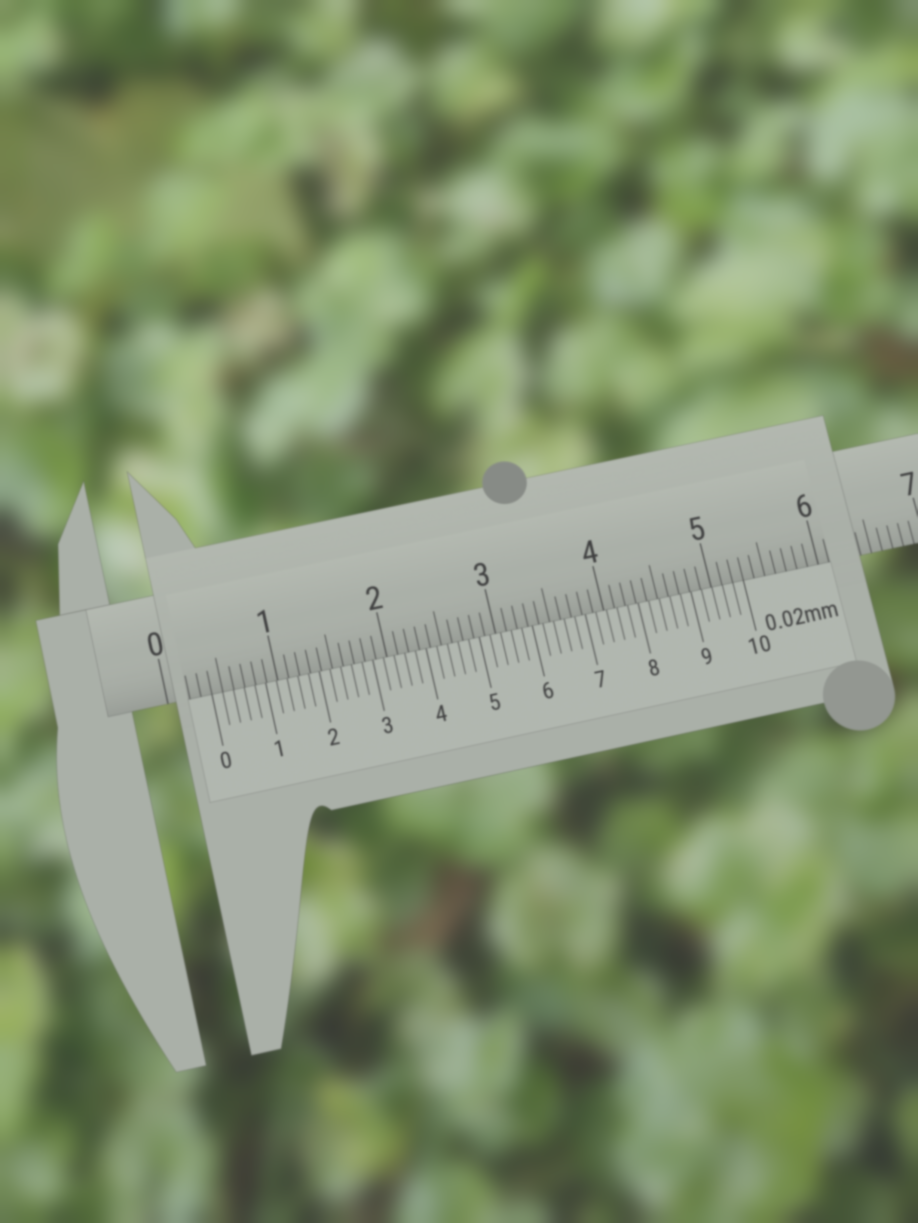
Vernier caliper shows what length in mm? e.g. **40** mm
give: **4.0** mm
